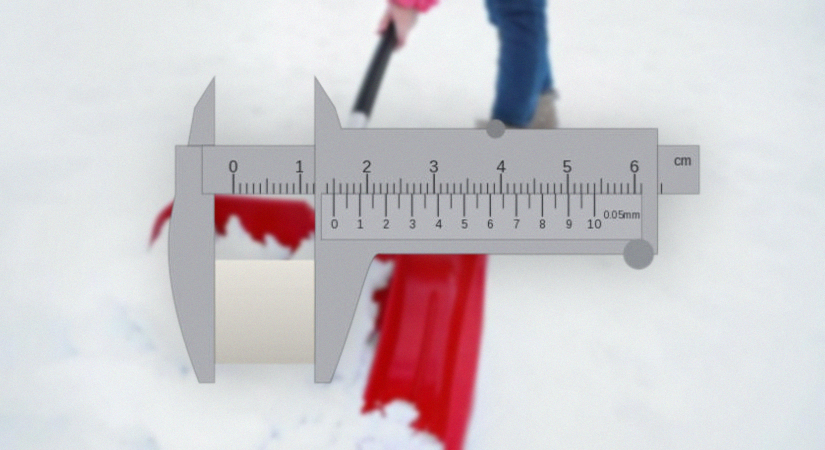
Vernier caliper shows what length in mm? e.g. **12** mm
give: **15.0** mm
